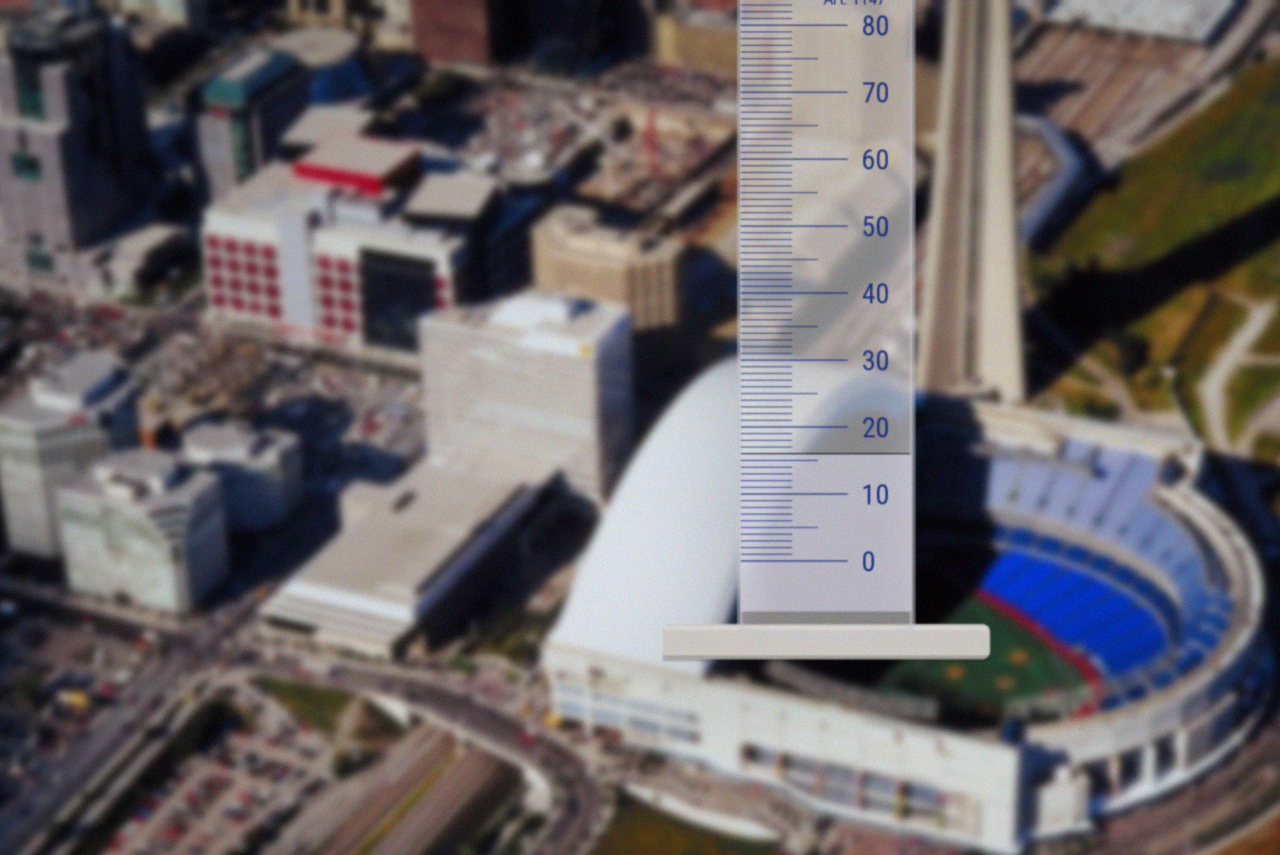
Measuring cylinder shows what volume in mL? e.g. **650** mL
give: **16** mL
